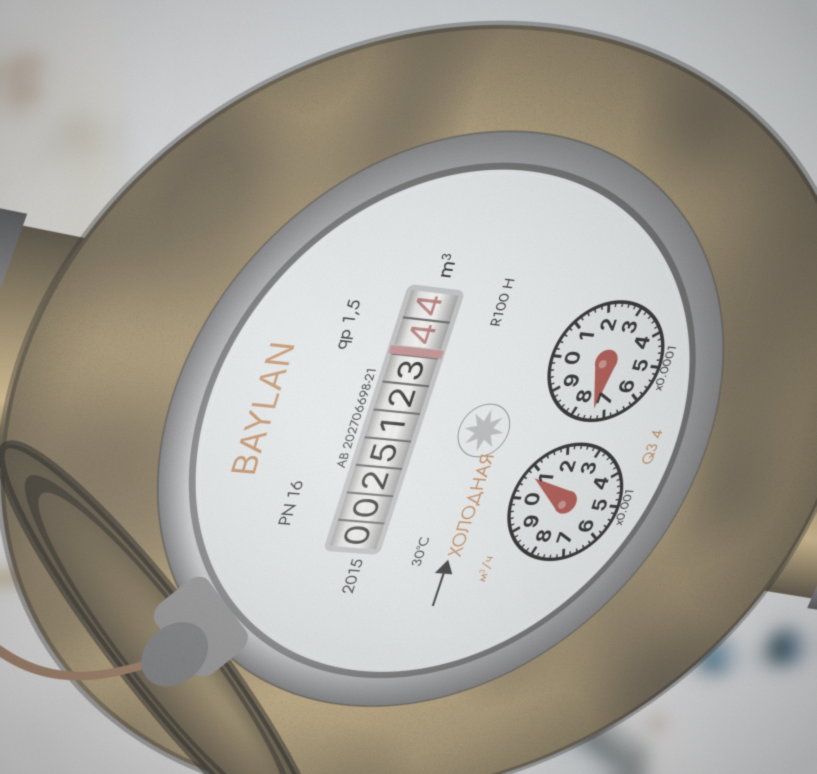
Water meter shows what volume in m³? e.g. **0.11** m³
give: **25123.4407** m³
